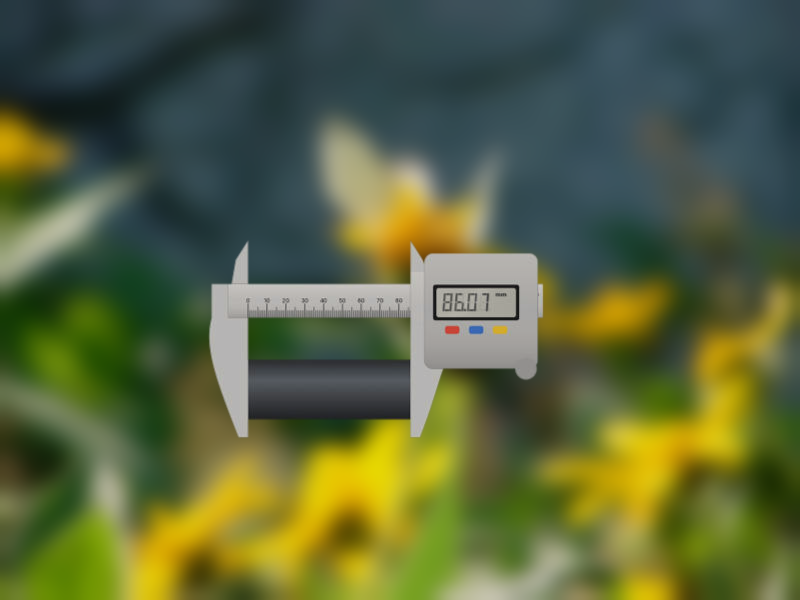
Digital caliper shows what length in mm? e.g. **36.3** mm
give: **86.07** mm
